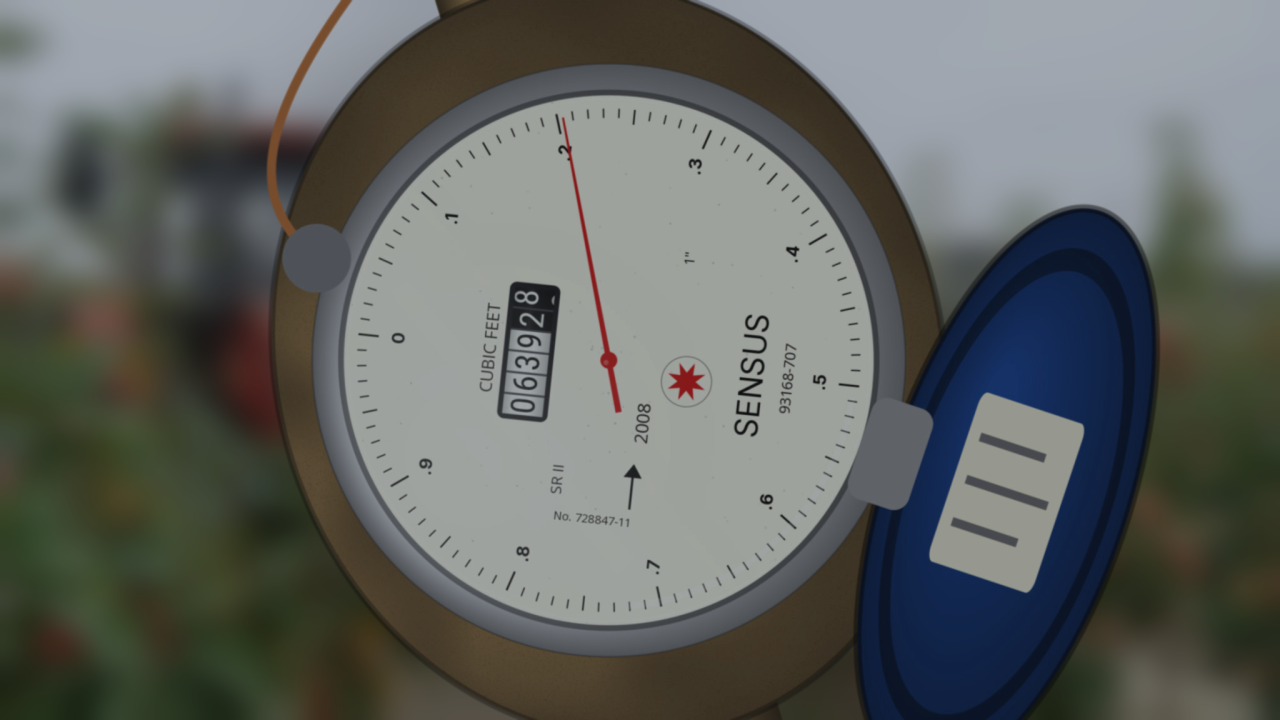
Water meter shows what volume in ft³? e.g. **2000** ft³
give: **63928.20** ft³
